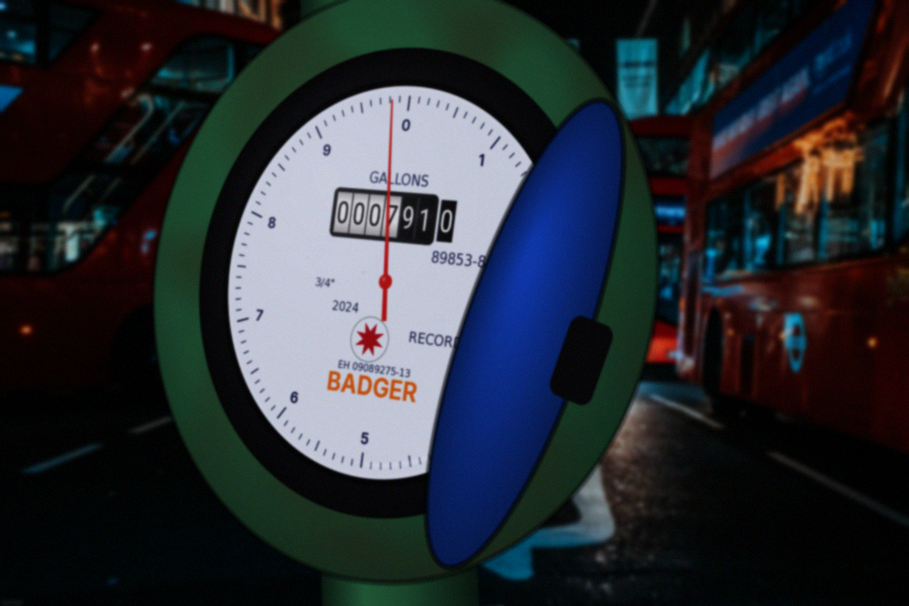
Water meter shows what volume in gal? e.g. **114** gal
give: **7909.8** gal
